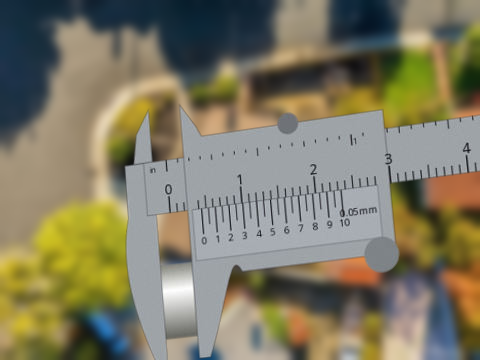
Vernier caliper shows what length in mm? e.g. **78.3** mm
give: **4.4** mm
